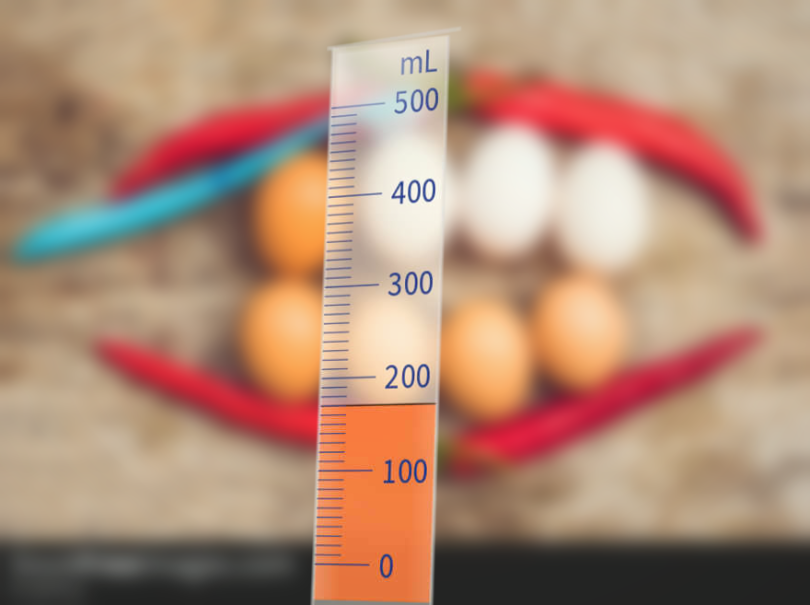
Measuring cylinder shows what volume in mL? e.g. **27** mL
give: **170** mL
